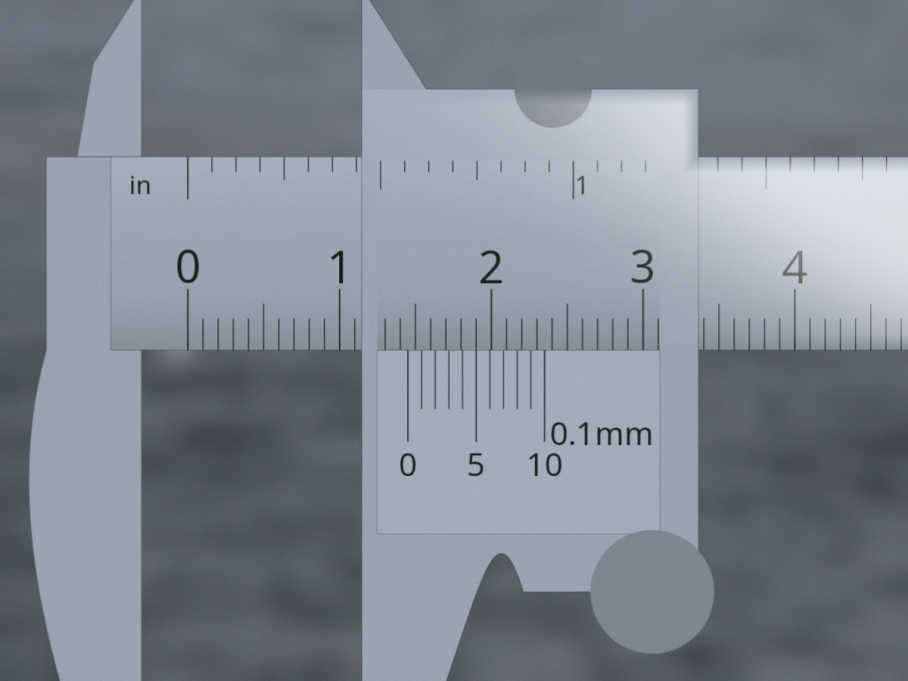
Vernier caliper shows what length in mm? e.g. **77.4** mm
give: **14.5** mm
